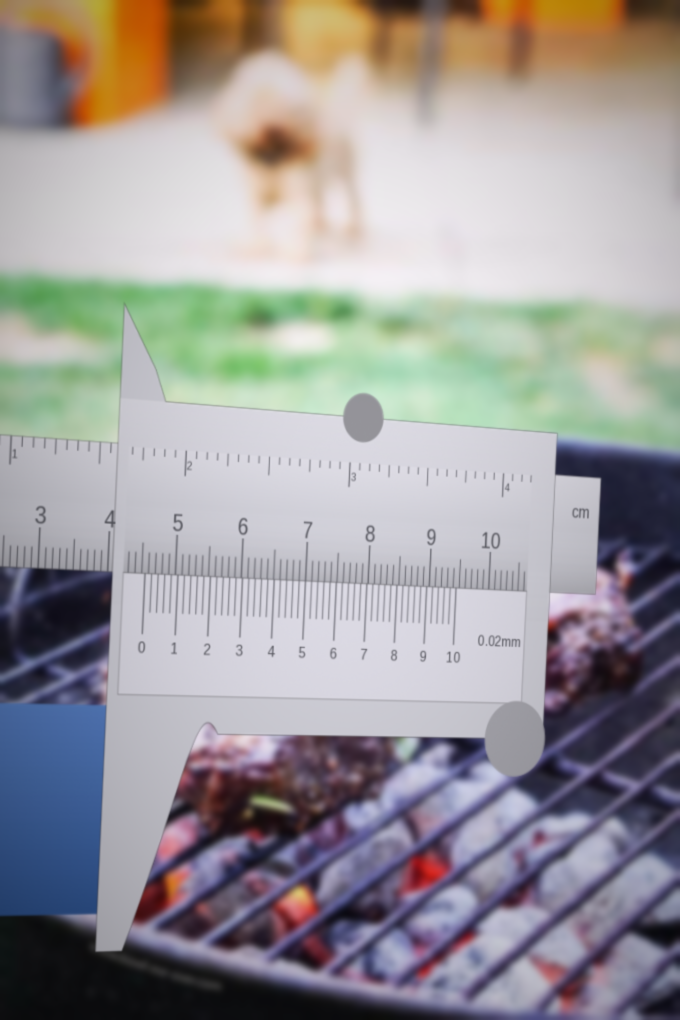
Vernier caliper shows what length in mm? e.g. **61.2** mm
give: **45.5** mm
